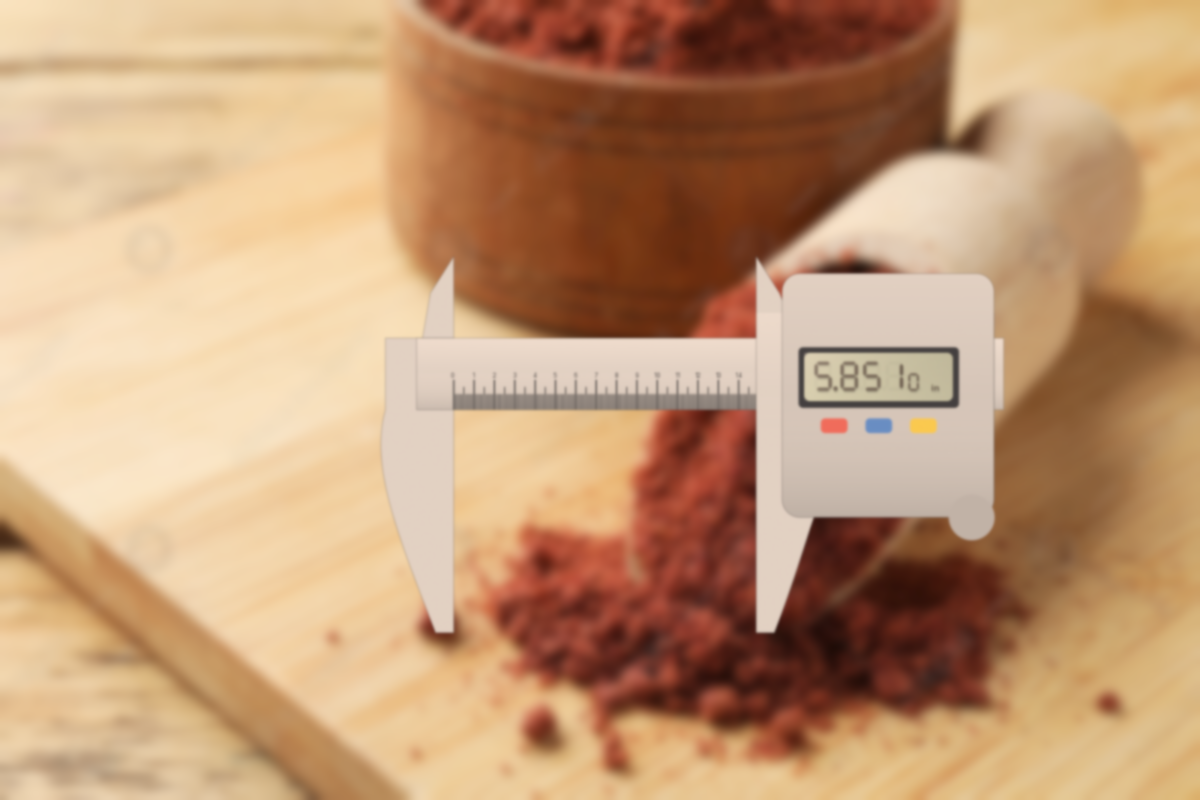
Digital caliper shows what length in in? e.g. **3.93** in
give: **5.8510** in
